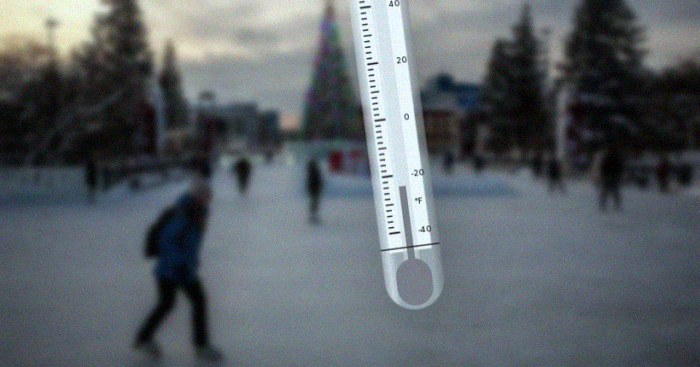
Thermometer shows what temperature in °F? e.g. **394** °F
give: **-24** °F
